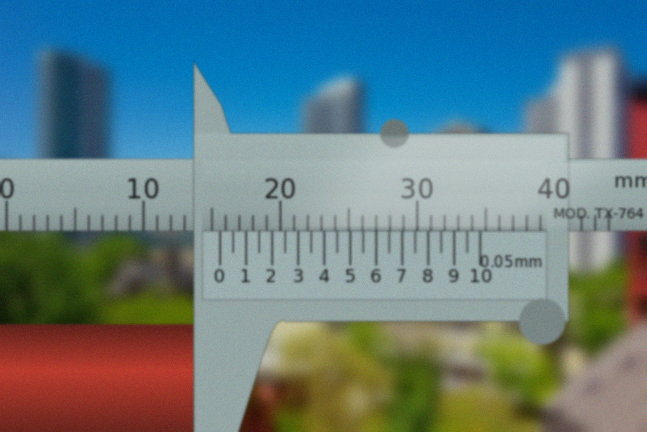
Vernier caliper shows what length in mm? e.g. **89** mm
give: **15.6** mm
